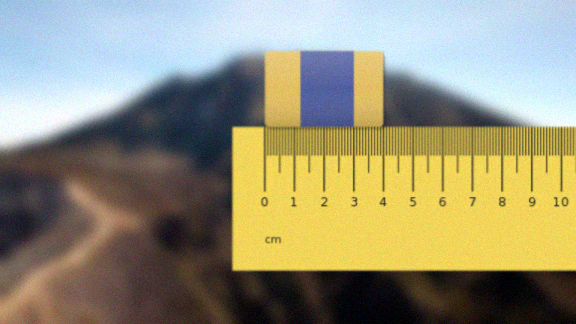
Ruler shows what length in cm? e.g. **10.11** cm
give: **4** cm
